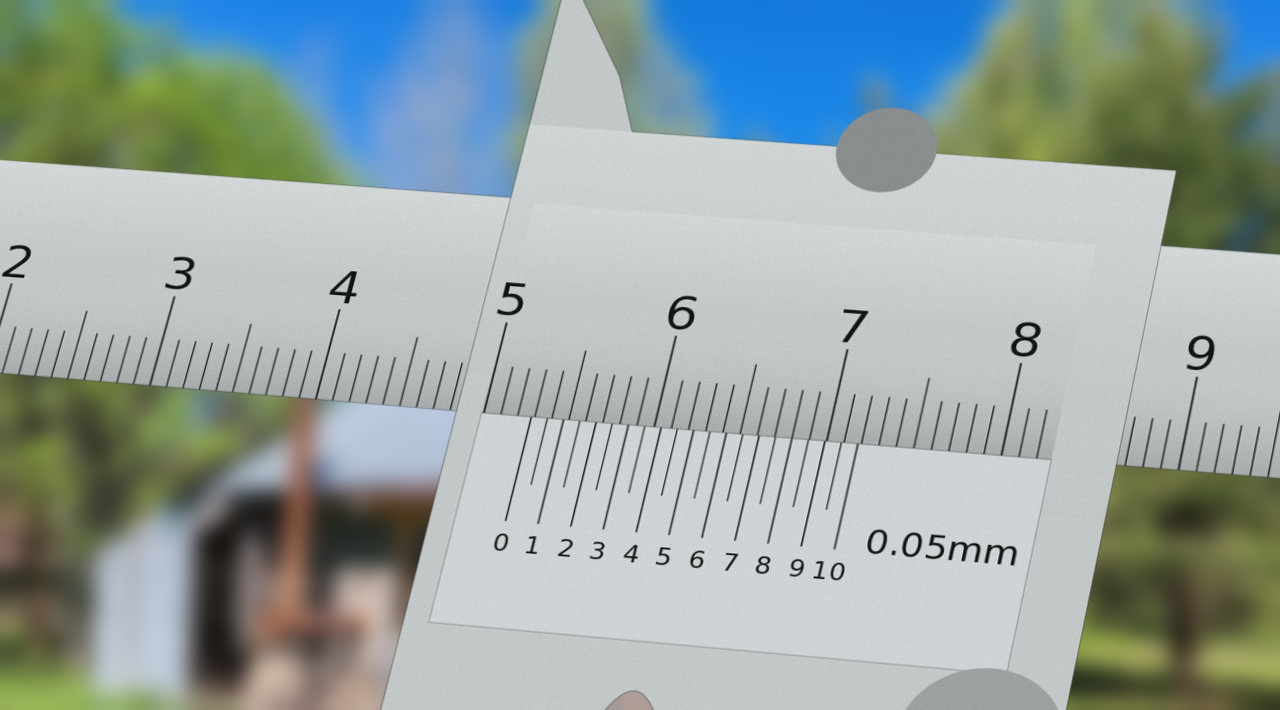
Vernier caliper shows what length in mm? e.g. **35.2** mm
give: **52.8** mm
